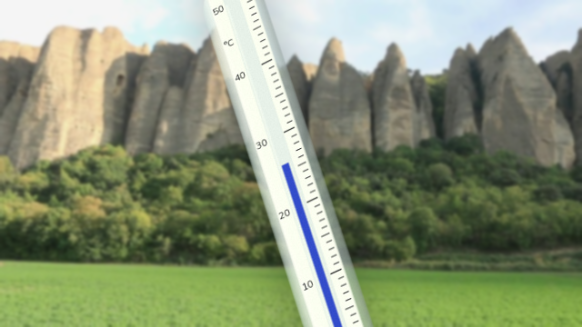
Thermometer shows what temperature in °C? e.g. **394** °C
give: **26** °C
